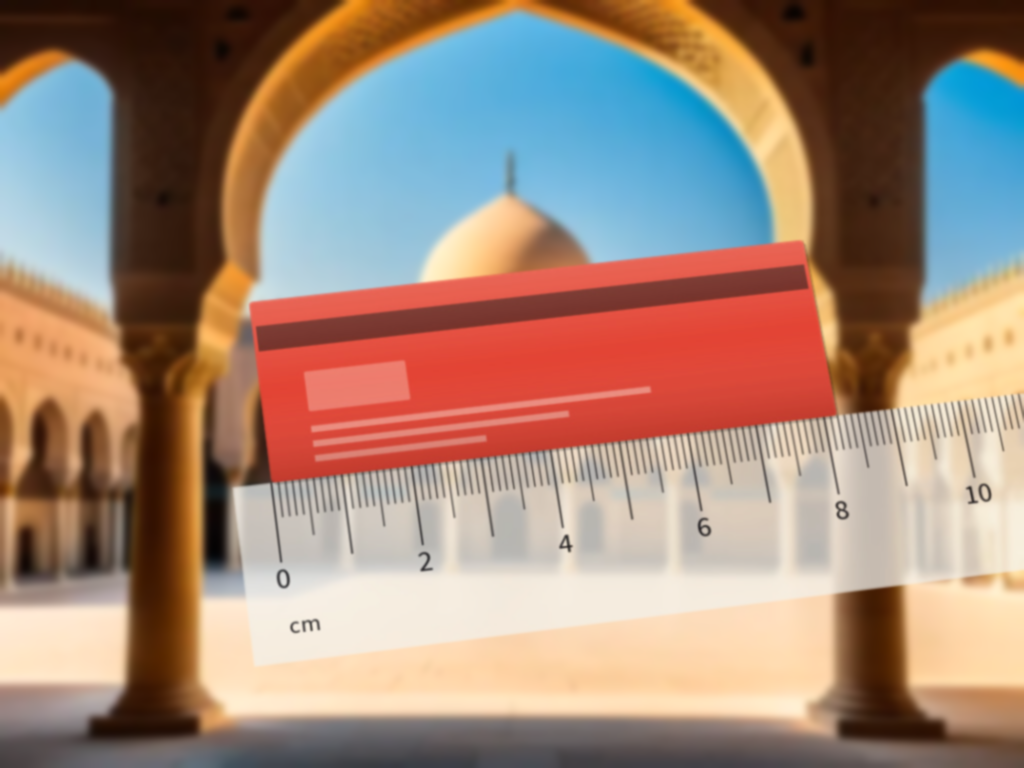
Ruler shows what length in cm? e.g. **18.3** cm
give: **8.2** cm
